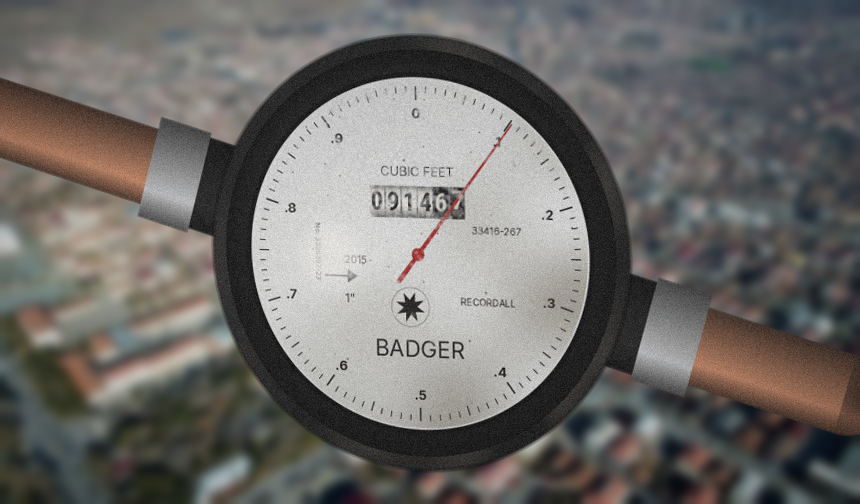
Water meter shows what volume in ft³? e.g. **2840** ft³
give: **91467.10** ft³
